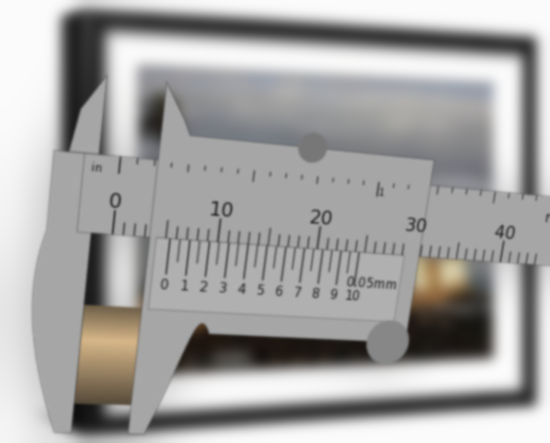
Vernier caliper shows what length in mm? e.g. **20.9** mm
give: **5.4** mm
